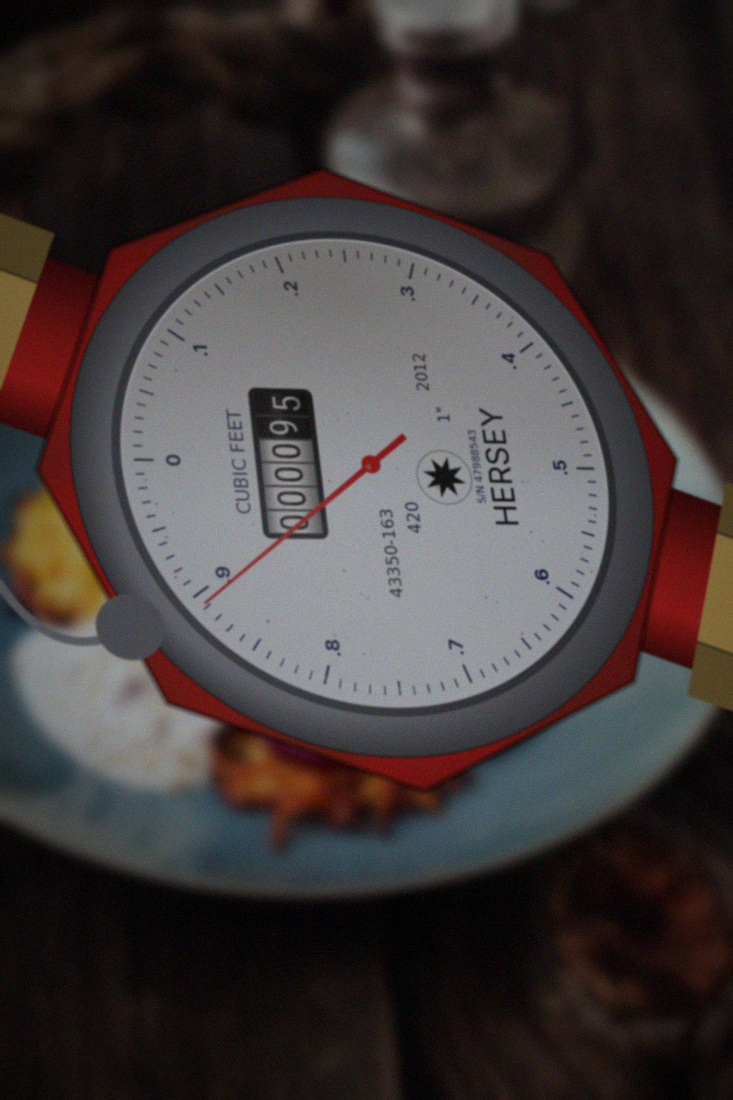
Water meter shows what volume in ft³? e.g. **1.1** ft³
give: **94.89** ft³
